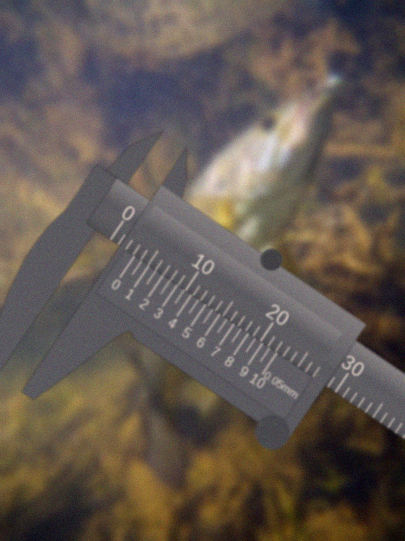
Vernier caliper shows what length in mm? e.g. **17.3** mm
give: **3.2** mm
